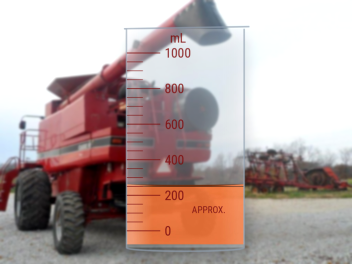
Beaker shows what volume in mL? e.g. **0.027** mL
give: **250** mL
